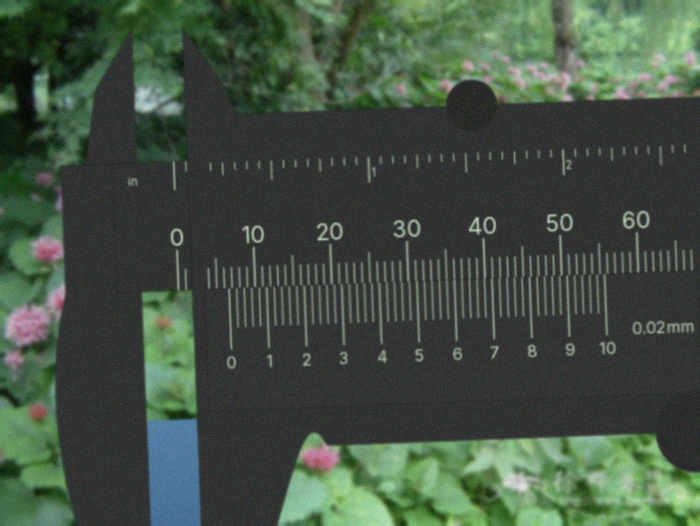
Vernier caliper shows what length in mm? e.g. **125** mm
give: **6.6** mm
